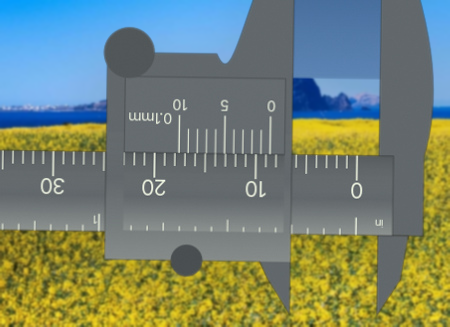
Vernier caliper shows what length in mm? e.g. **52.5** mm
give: **8.6** mm
